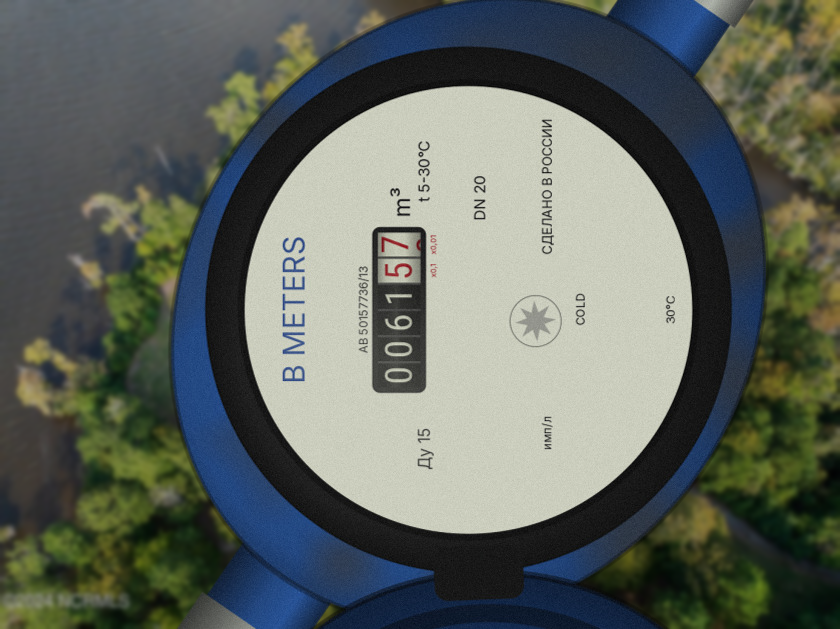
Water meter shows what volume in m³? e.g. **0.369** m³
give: **61.57** m³
